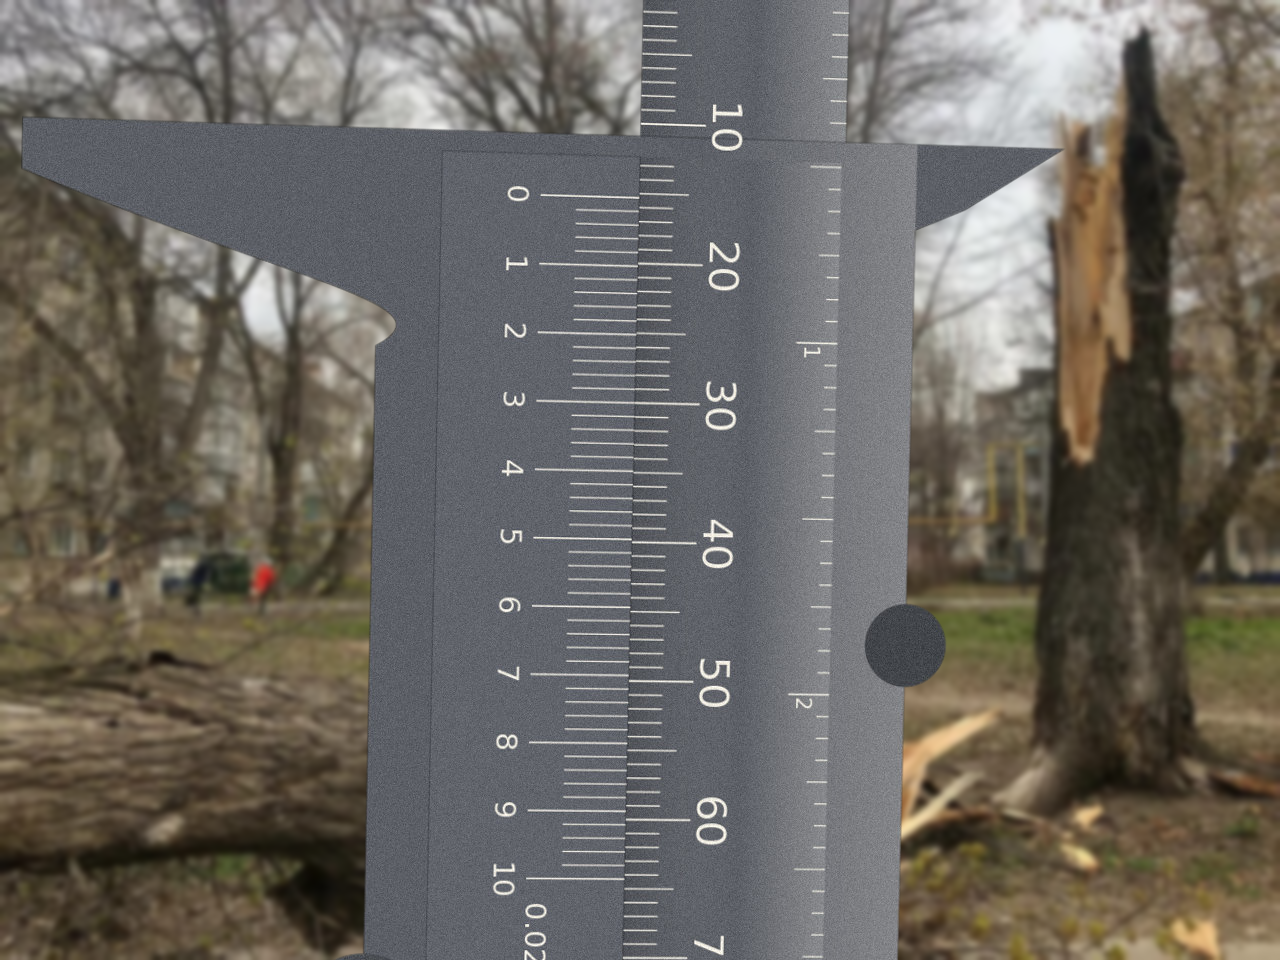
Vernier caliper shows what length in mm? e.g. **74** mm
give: **15.3** mm
